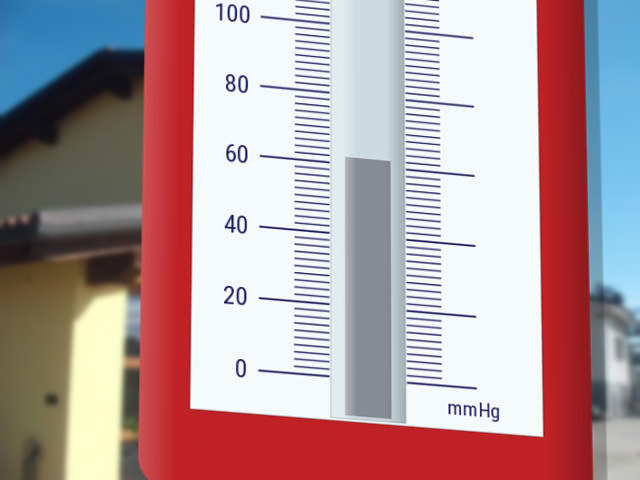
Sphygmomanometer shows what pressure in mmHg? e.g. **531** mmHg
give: **62** mmHg
